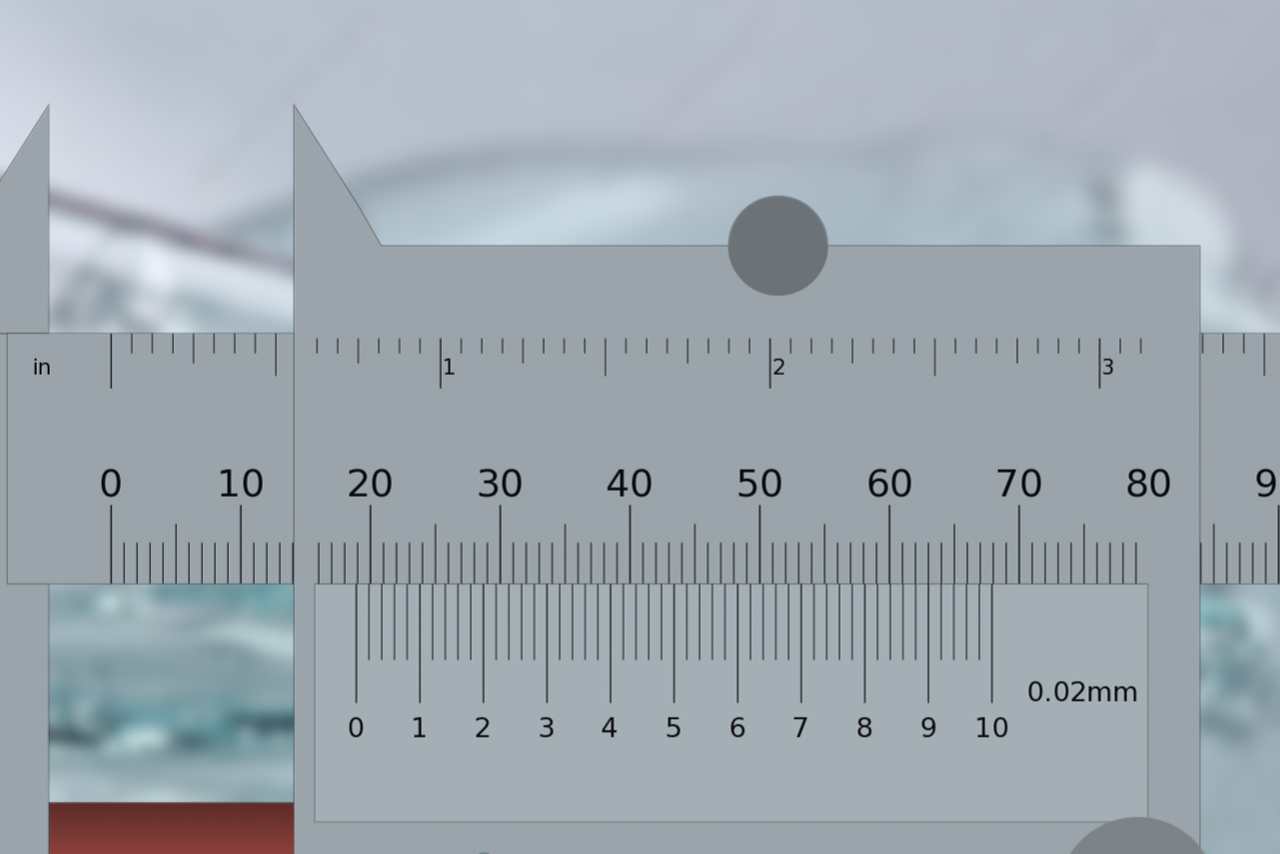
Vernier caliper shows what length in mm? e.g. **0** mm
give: **18.9** mm
